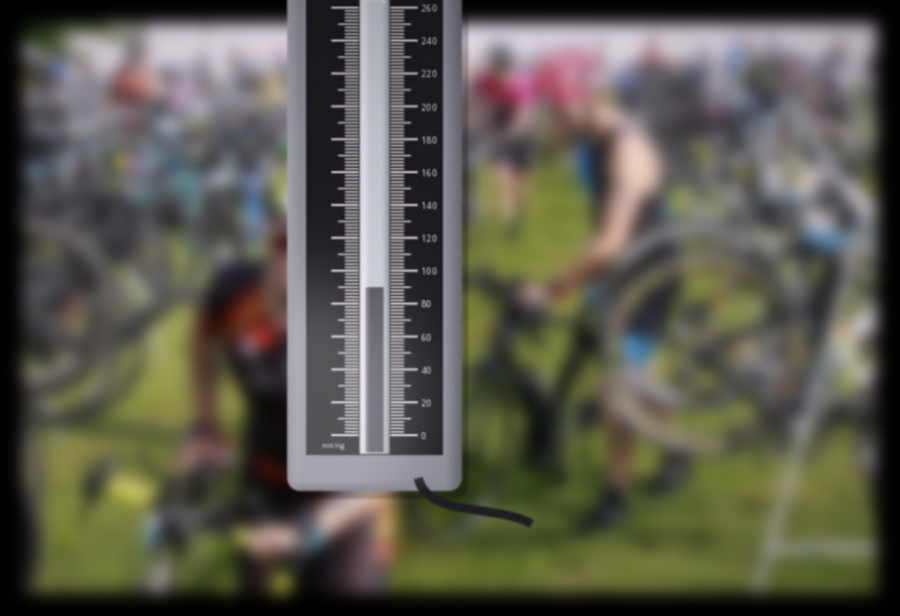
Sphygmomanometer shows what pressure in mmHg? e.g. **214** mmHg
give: **90** mmHg
